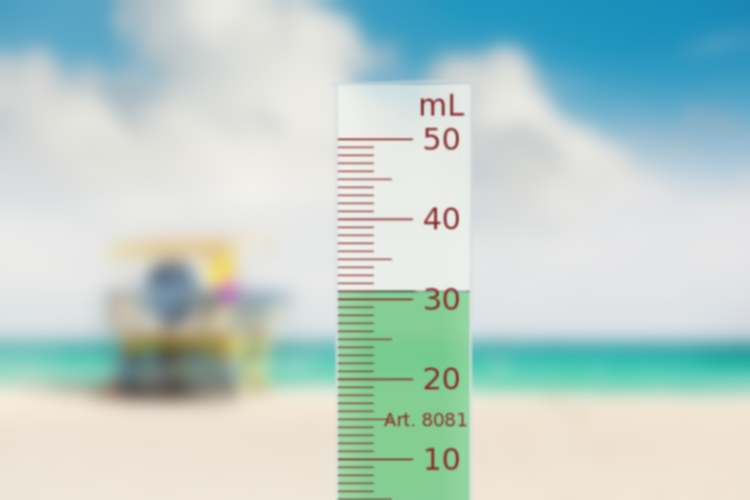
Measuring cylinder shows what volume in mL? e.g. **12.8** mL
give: **31** mL
